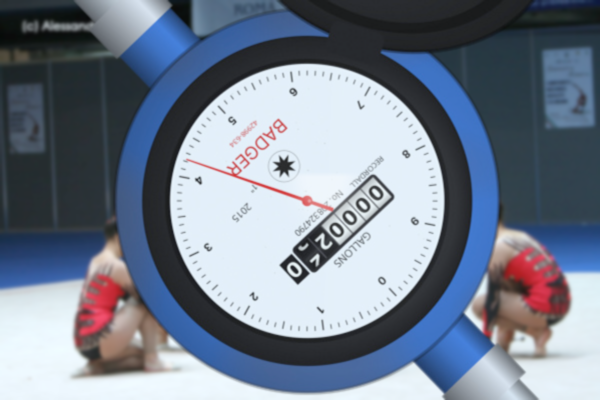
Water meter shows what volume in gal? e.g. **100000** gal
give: **224.2** gal
